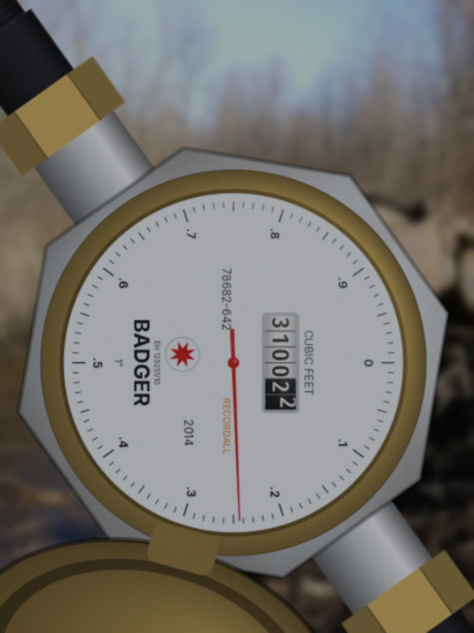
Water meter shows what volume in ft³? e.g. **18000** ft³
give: **310022.24** ft³
